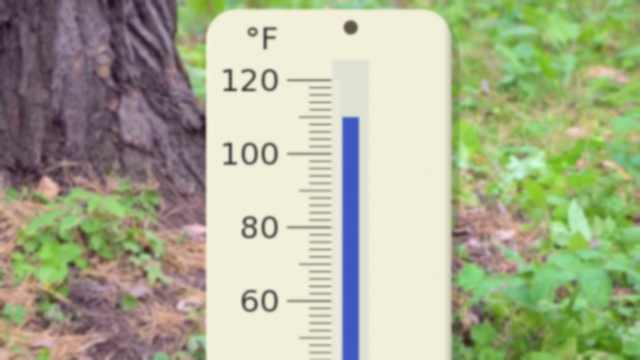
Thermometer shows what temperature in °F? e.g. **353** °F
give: **110** °F
